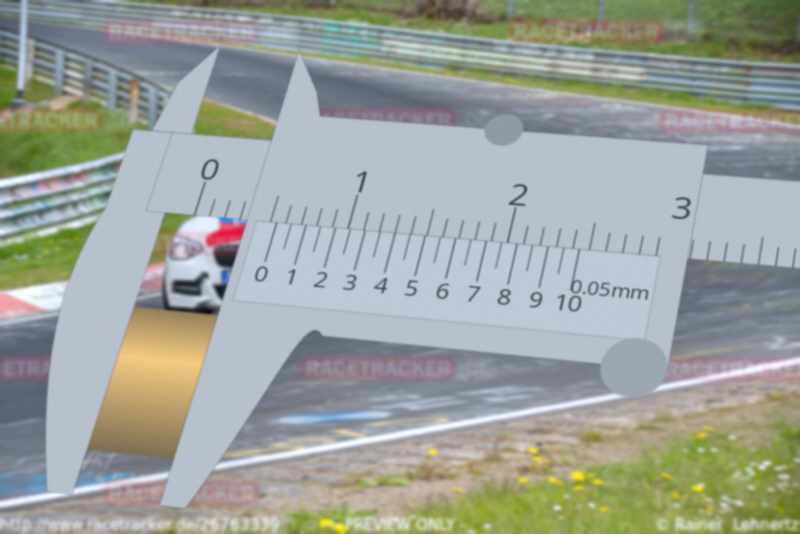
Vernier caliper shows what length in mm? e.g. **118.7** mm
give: **5.4** mm
